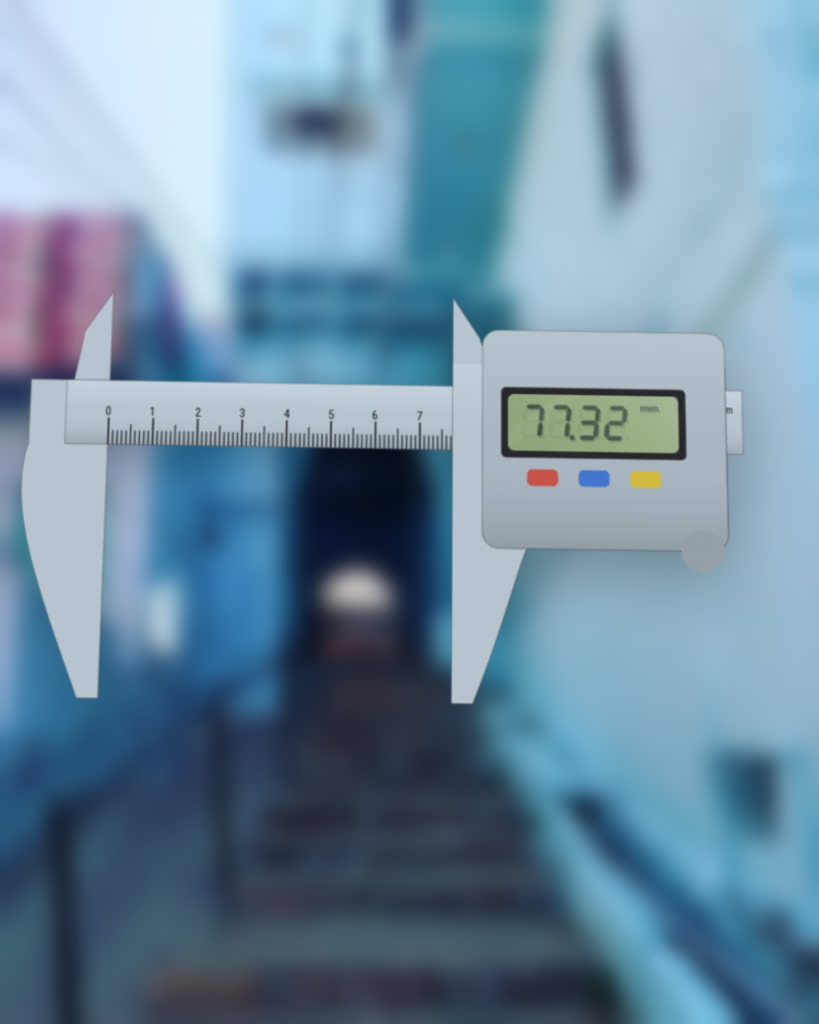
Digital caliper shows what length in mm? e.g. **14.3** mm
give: **77.32** mm
